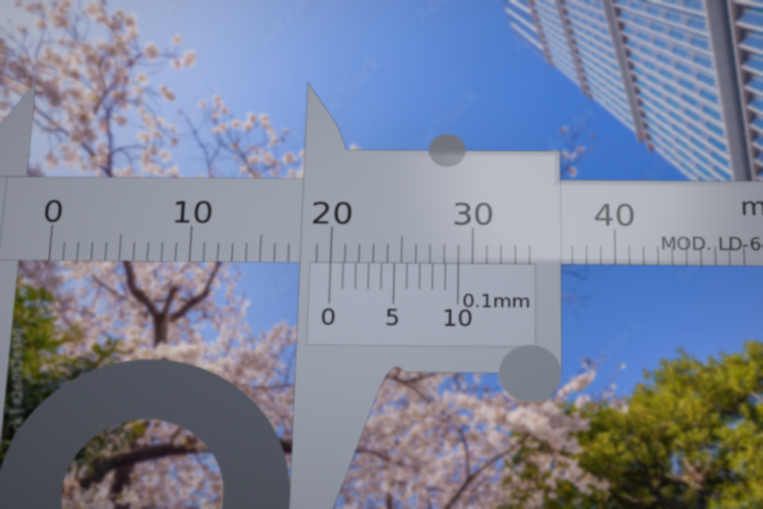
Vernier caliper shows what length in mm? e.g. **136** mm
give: **20.0** mm
